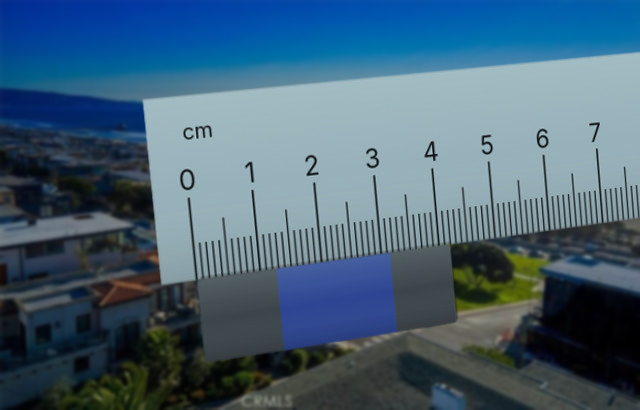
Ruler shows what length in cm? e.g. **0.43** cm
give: **4.2** cm
